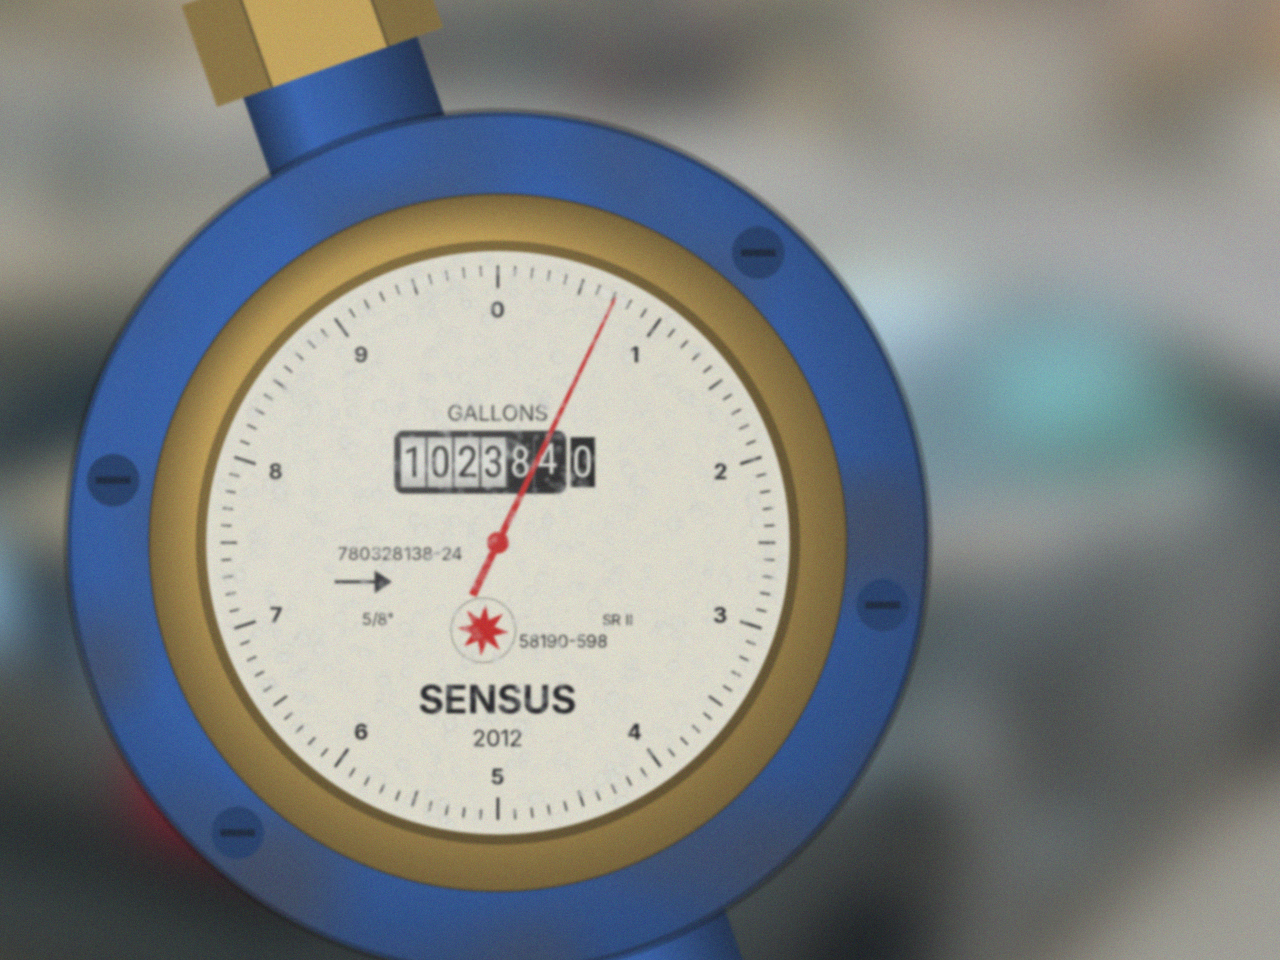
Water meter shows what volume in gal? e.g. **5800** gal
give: **1023840.7** gal
